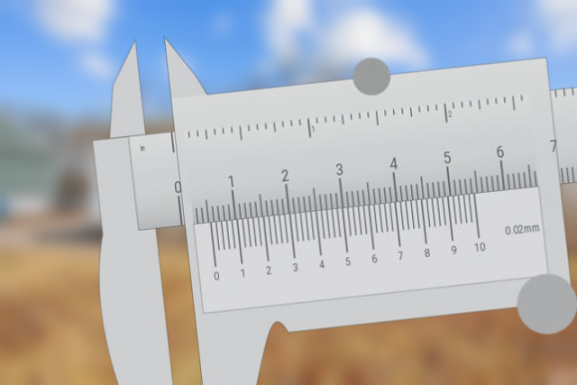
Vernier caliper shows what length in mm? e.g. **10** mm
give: **5.4** mm
